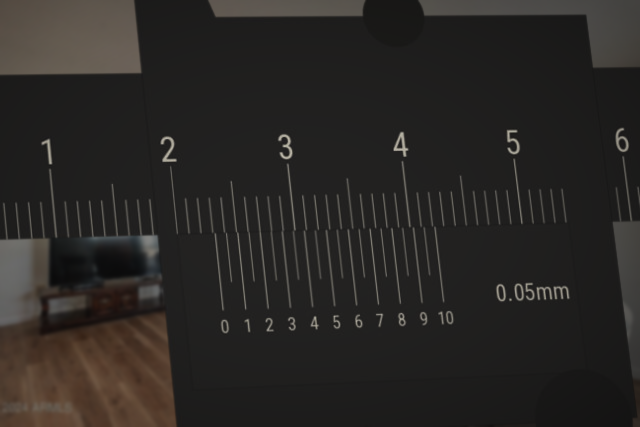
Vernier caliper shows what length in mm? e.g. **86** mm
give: **23.2** mm
